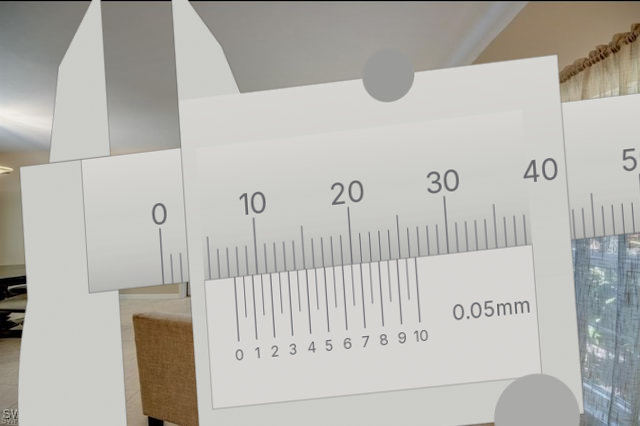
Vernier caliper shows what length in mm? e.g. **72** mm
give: **7.6** mm
